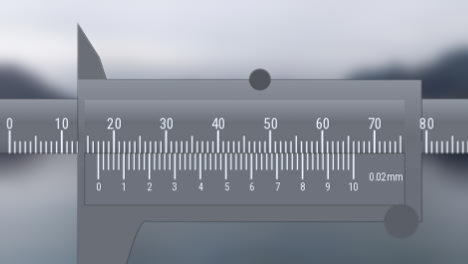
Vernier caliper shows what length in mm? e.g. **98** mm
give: **17.0** mm
